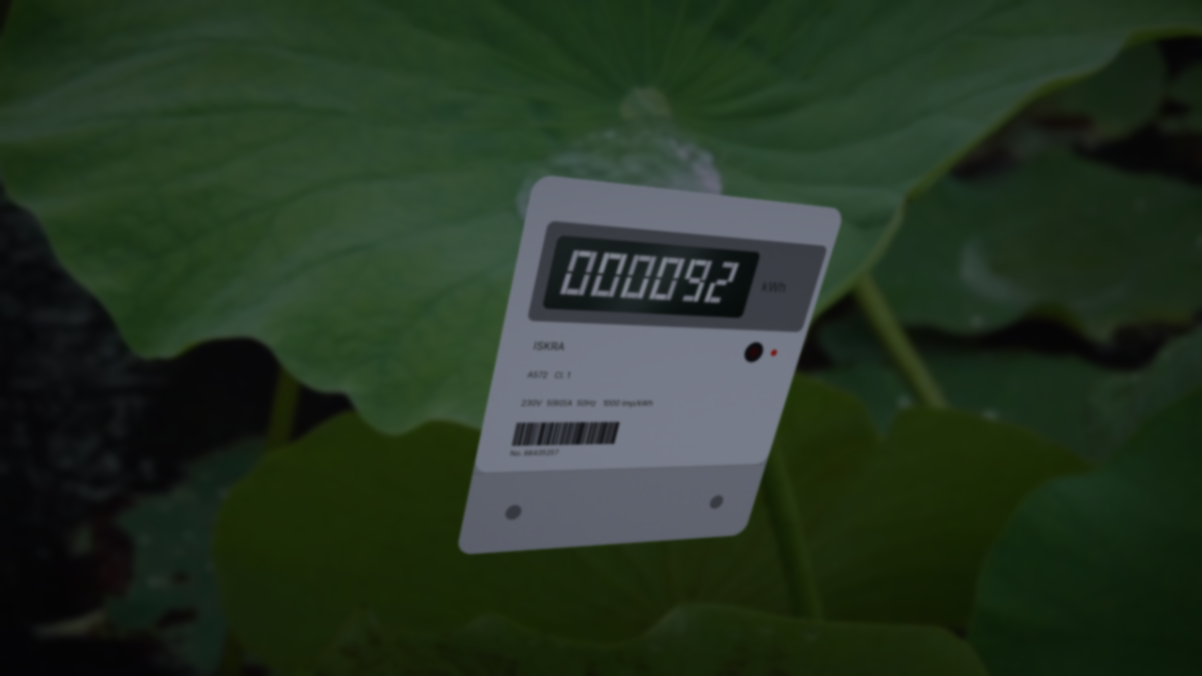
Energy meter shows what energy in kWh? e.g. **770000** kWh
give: **92** kWh
